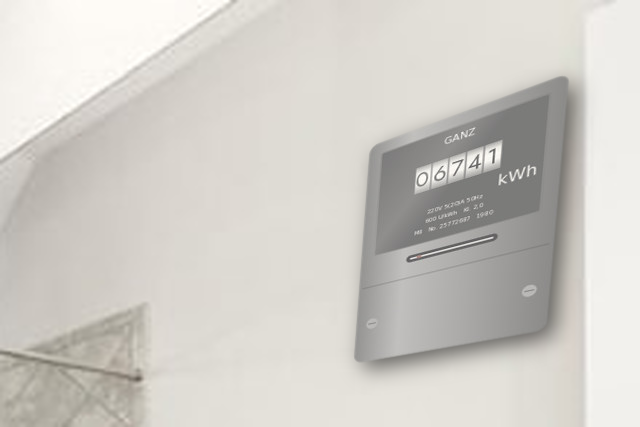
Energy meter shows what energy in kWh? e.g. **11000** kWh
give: **6741** kWh
